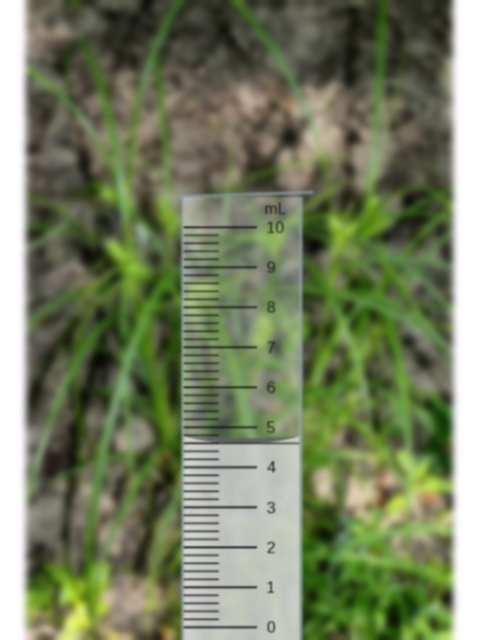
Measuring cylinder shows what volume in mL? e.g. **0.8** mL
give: **4.6** mL
